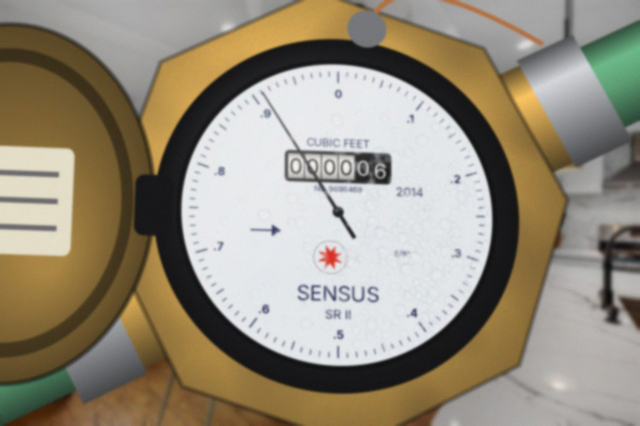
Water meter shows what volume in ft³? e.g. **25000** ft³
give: **5.91** ft³
